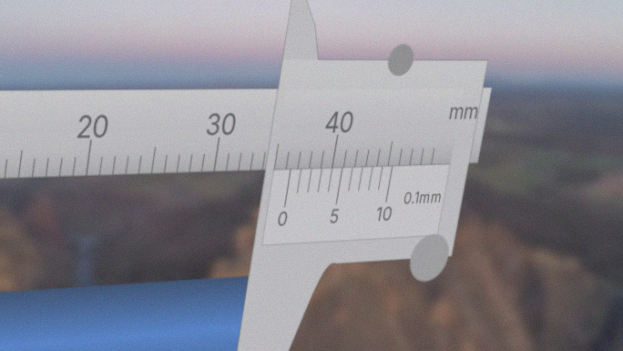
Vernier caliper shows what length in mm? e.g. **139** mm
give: **36.4** mm
